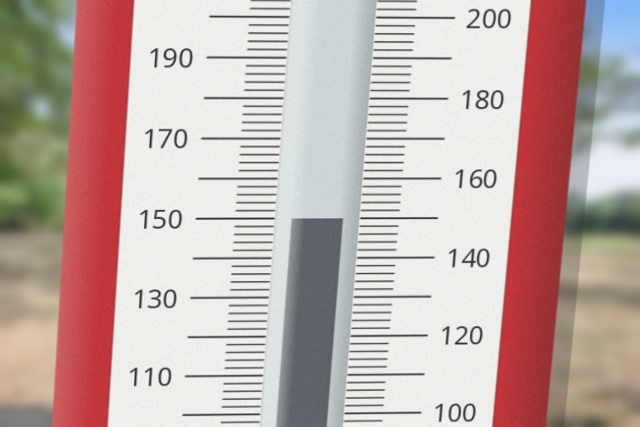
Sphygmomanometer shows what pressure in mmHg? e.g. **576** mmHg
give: **150** mmHg
